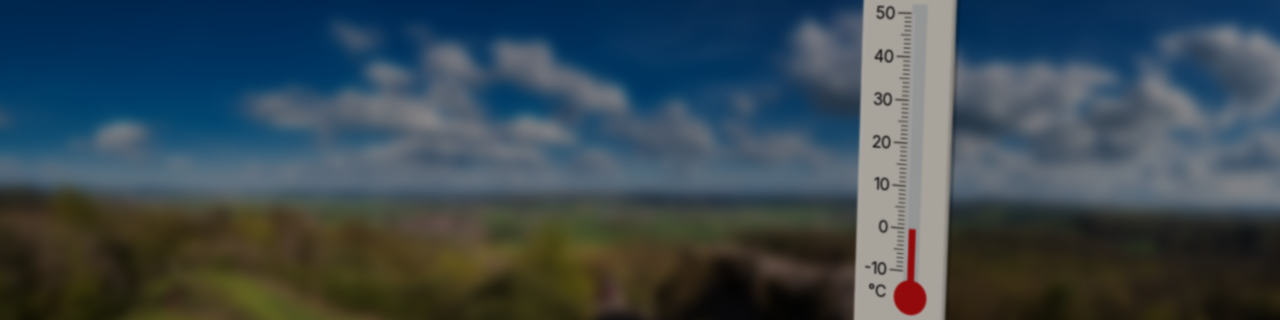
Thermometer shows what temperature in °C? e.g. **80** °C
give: **0** °C
